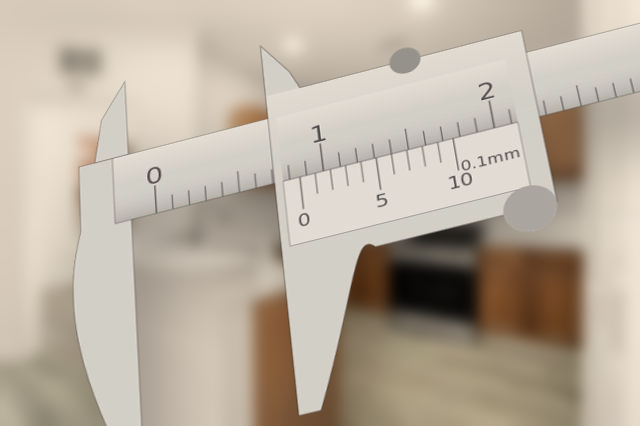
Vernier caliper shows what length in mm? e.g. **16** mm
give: **8.6** mm
